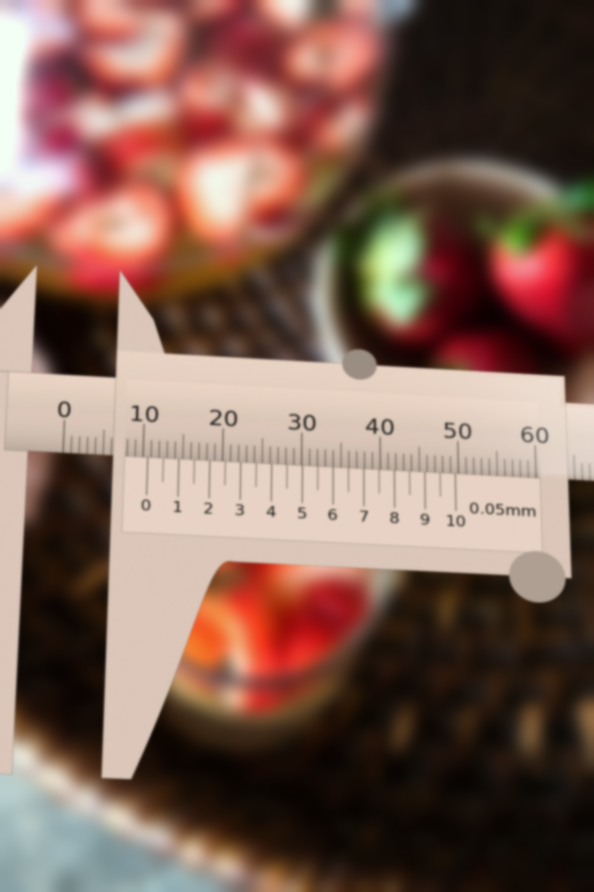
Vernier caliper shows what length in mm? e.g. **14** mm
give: **10.6** mm
